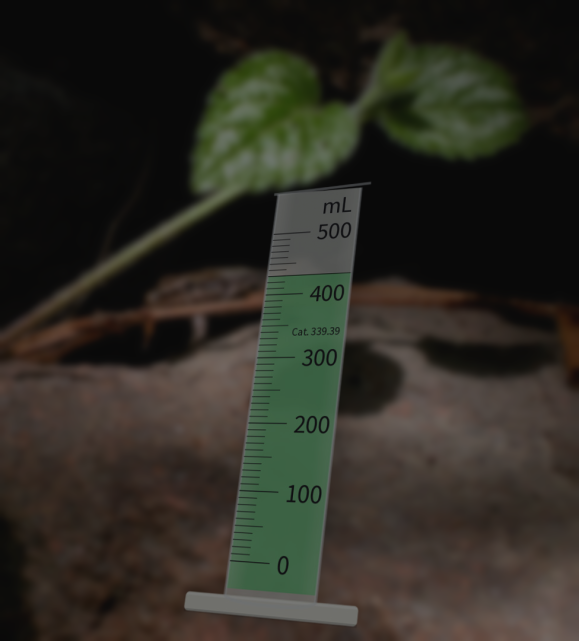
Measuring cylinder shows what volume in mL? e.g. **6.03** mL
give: **430** mL
